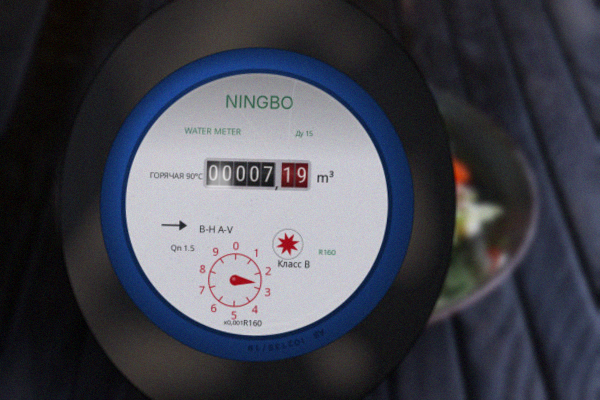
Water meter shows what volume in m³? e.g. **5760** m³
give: **7.192** m³
